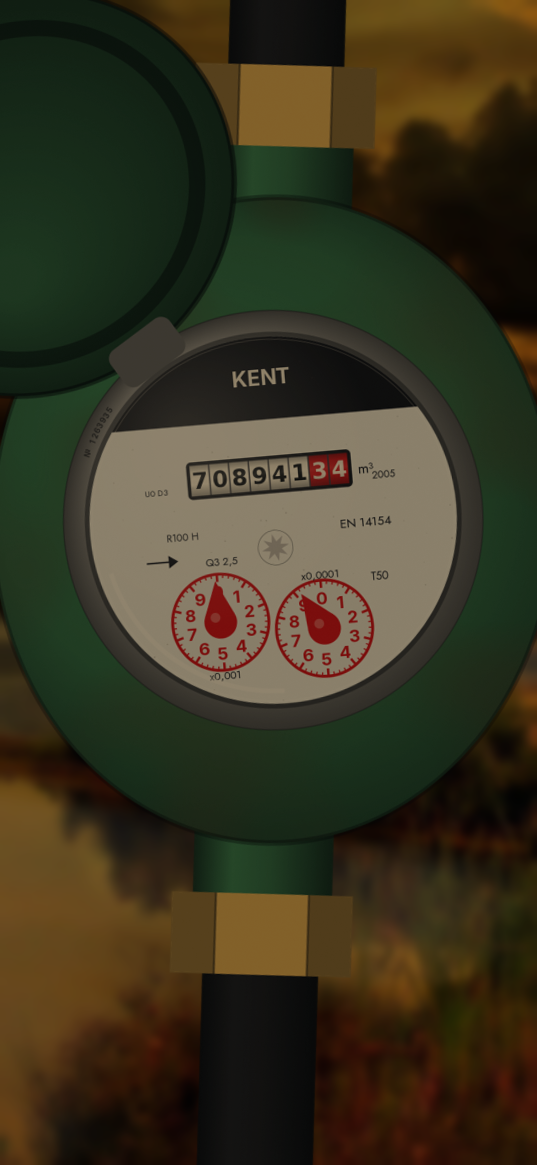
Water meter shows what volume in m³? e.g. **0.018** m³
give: **708941.3399** m³
